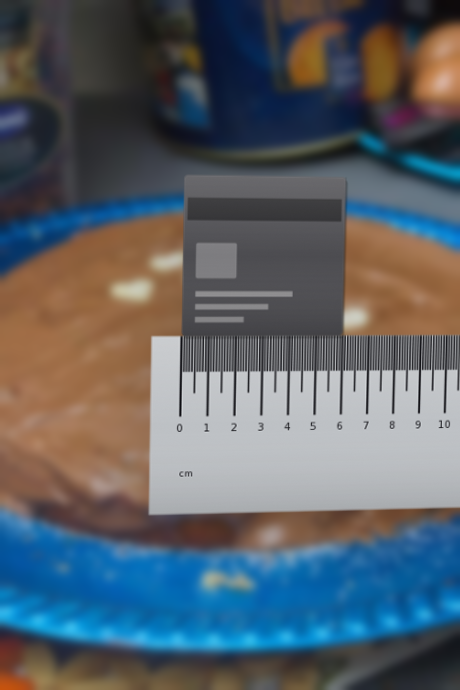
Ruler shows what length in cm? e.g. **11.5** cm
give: **6** cm
